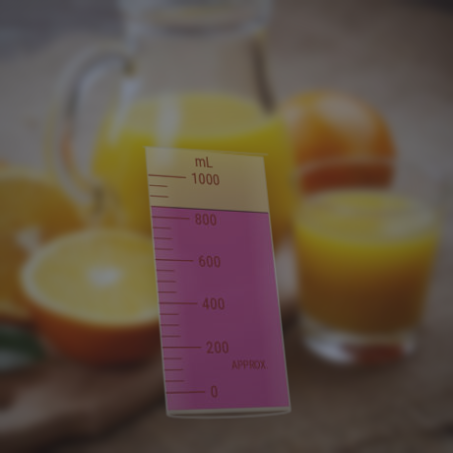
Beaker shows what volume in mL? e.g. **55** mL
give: **850** mL
